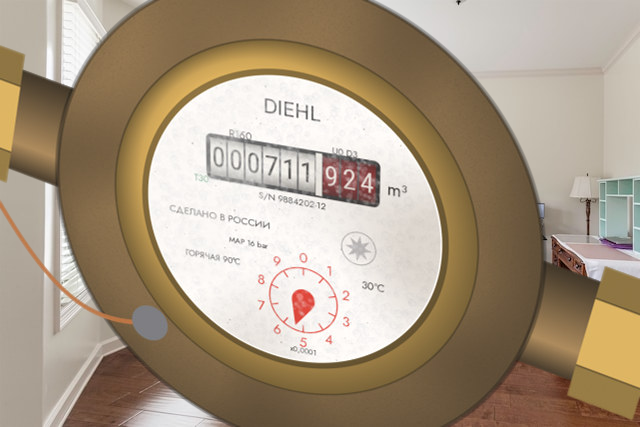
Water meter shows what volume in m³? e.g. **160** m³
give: **711.9245** m³
